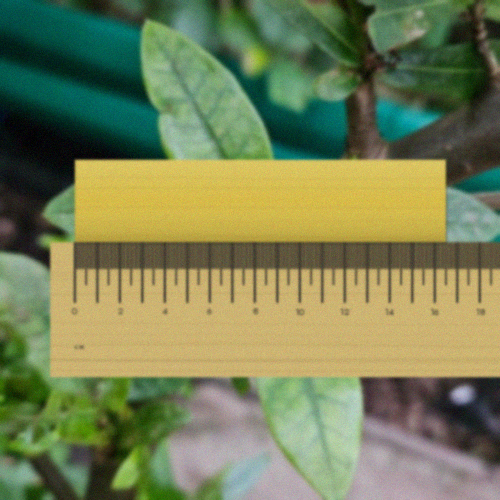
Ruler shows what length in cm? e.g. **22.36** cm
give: **16.5** cm
